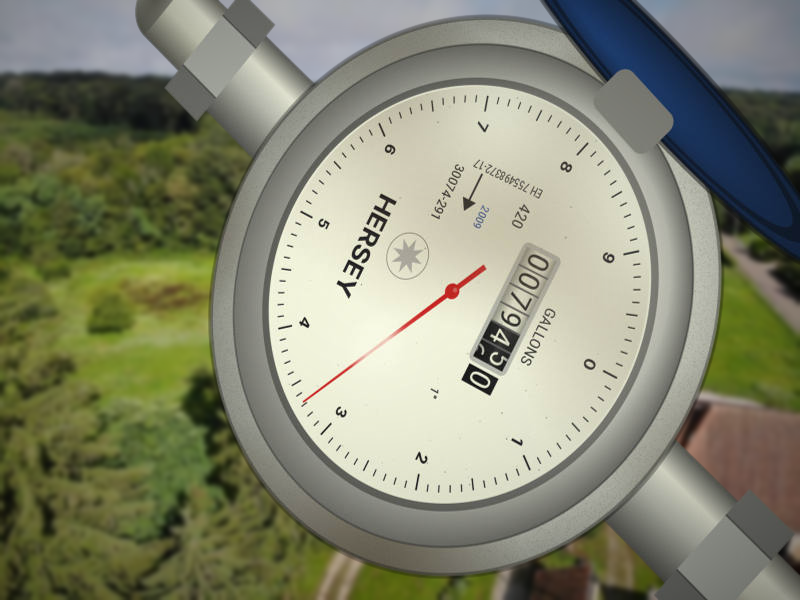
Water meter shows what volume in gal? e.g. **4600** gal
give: **79453.3** gal
